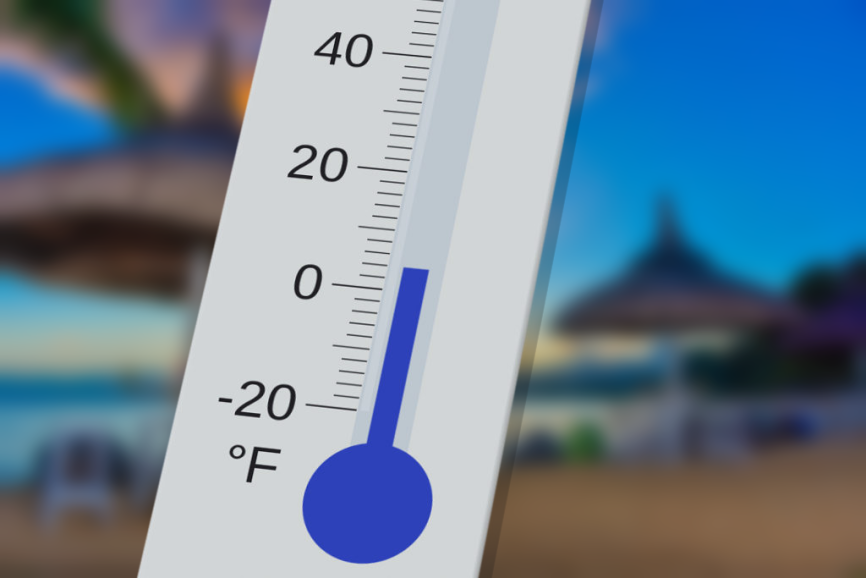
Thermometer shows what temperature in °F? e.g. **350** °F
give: **4** °F
